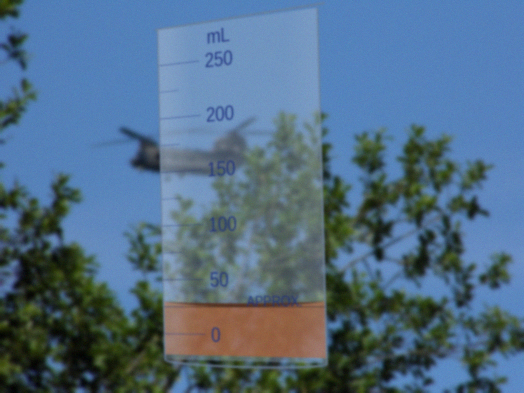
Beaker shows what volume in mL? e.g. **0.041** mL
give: **25** mL
